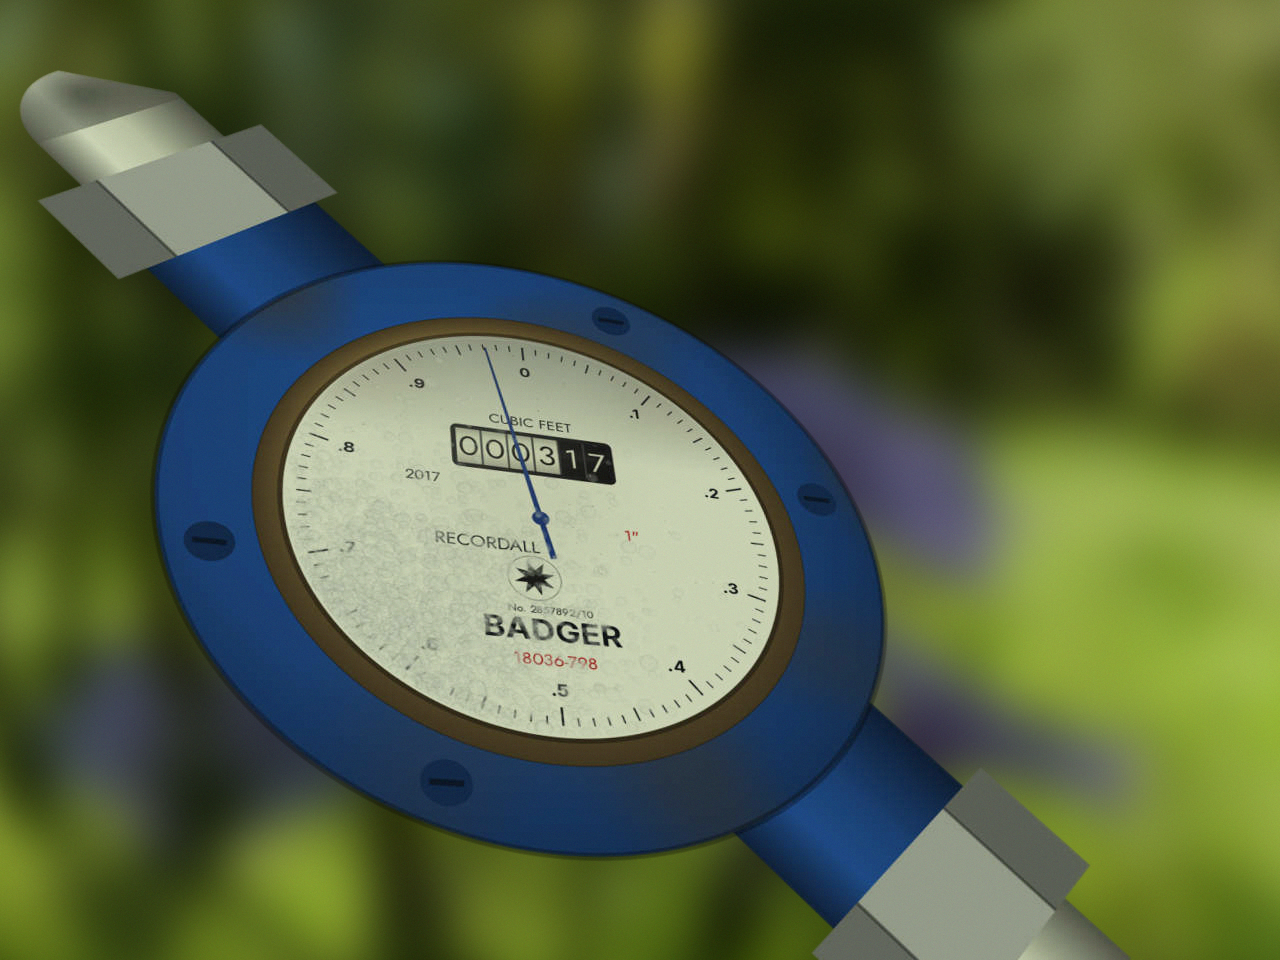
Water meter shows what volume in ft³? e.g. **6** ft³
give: **316.97** ft³
